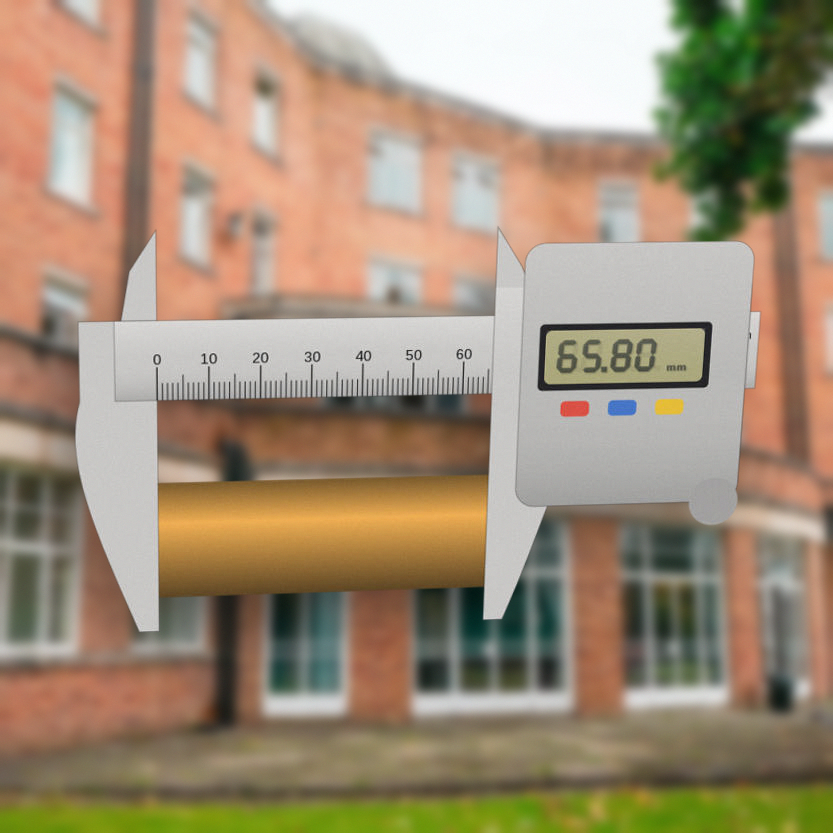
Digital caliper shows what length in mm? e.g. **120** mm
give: **65.80** mm
